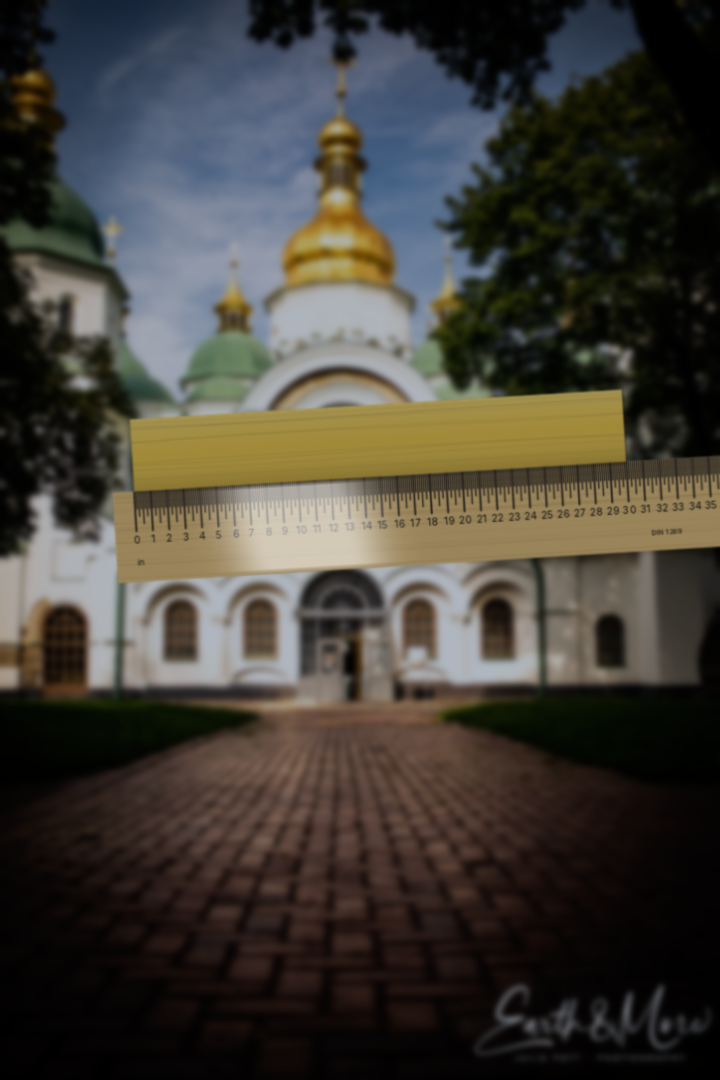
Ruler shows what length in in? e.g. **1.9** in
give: **30** in
